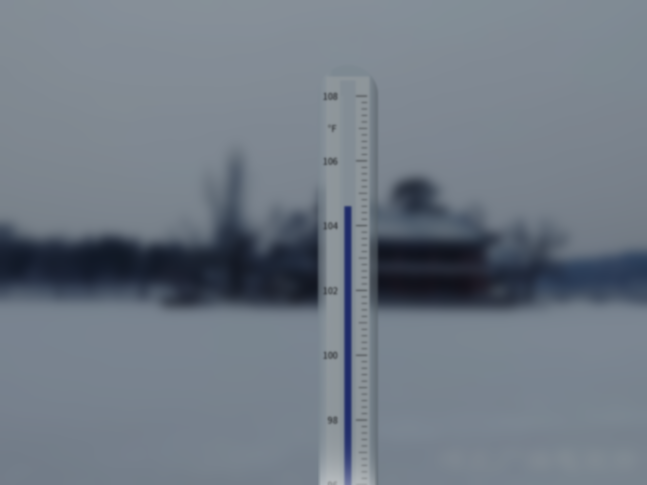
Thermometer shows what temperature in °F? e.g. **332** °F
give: **104.6** °F
